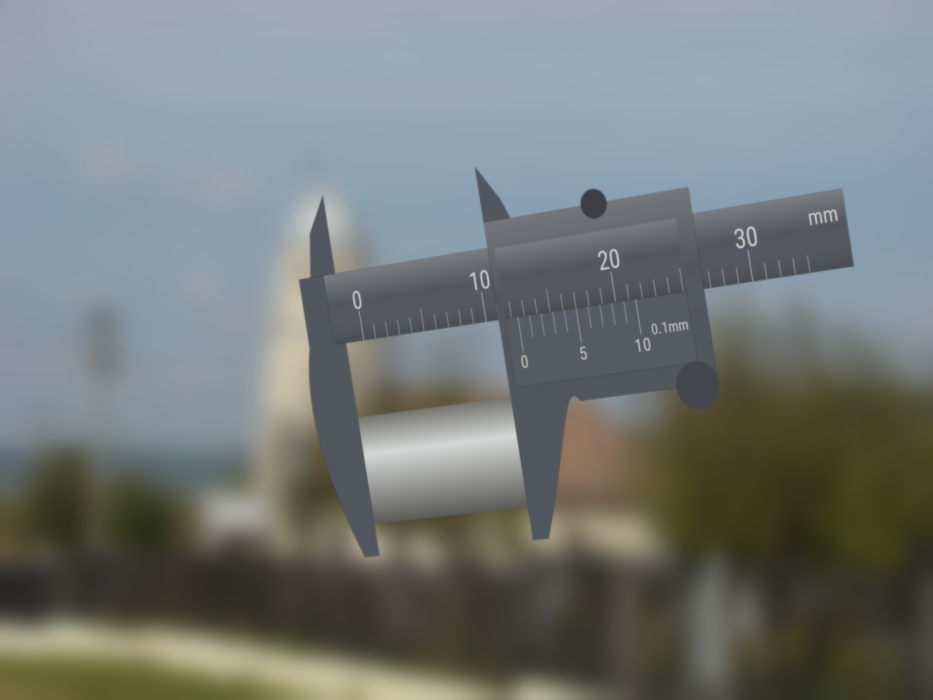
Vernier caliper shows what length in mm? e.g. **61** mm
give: **12.5** mm
